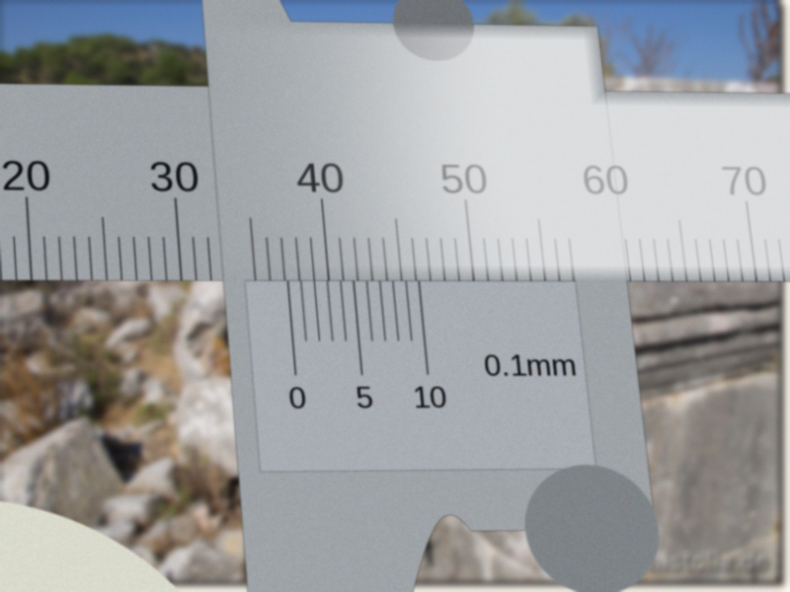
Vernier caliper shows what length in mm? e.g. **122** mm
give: **37.2** mm
